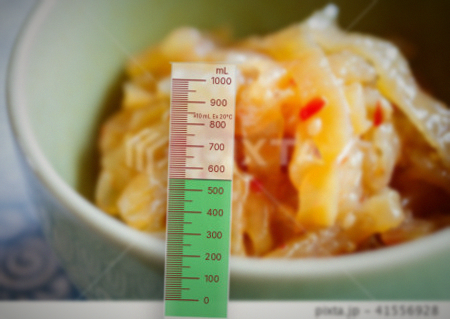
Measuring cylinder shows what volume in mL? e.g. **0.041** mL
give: **550** mL
